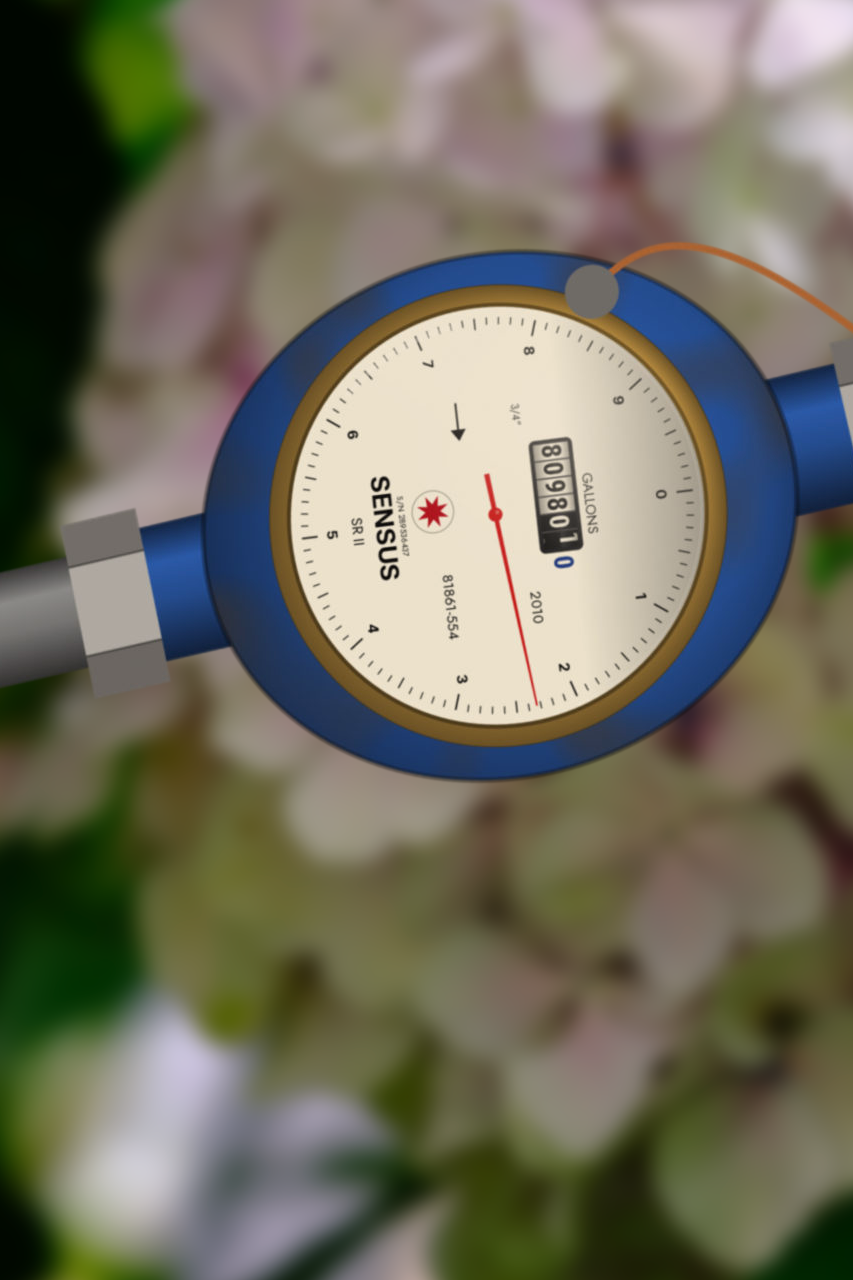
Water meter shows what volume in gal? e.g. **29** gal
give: **8098012.3** gal
